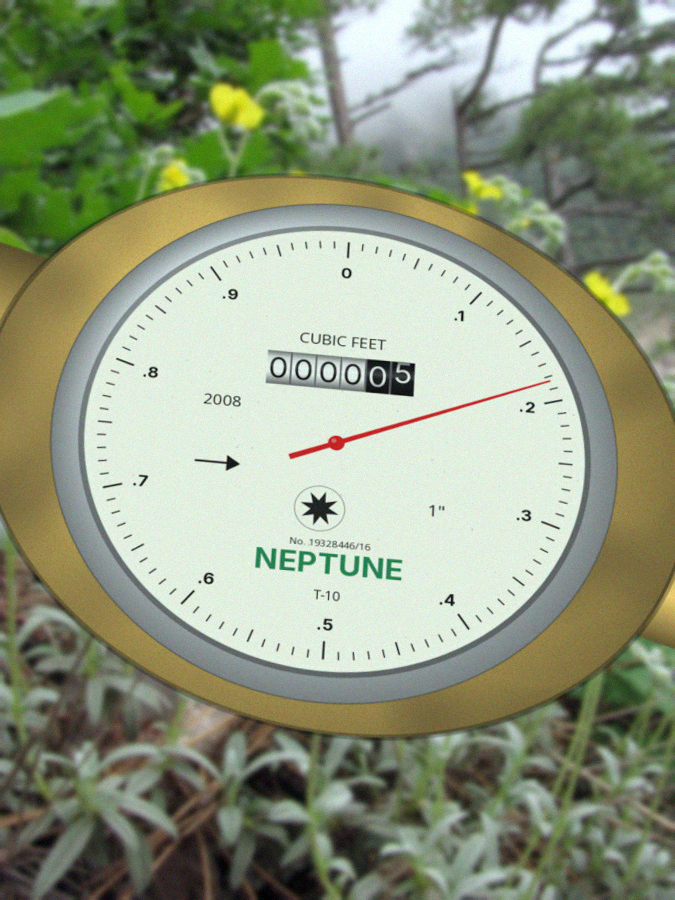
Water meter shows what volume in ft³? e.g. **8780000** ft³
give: **5.18** ft³
